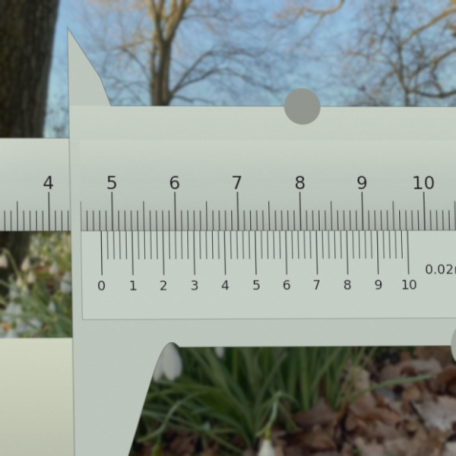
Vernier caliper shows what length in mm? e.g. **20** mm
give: **48.2** mm
